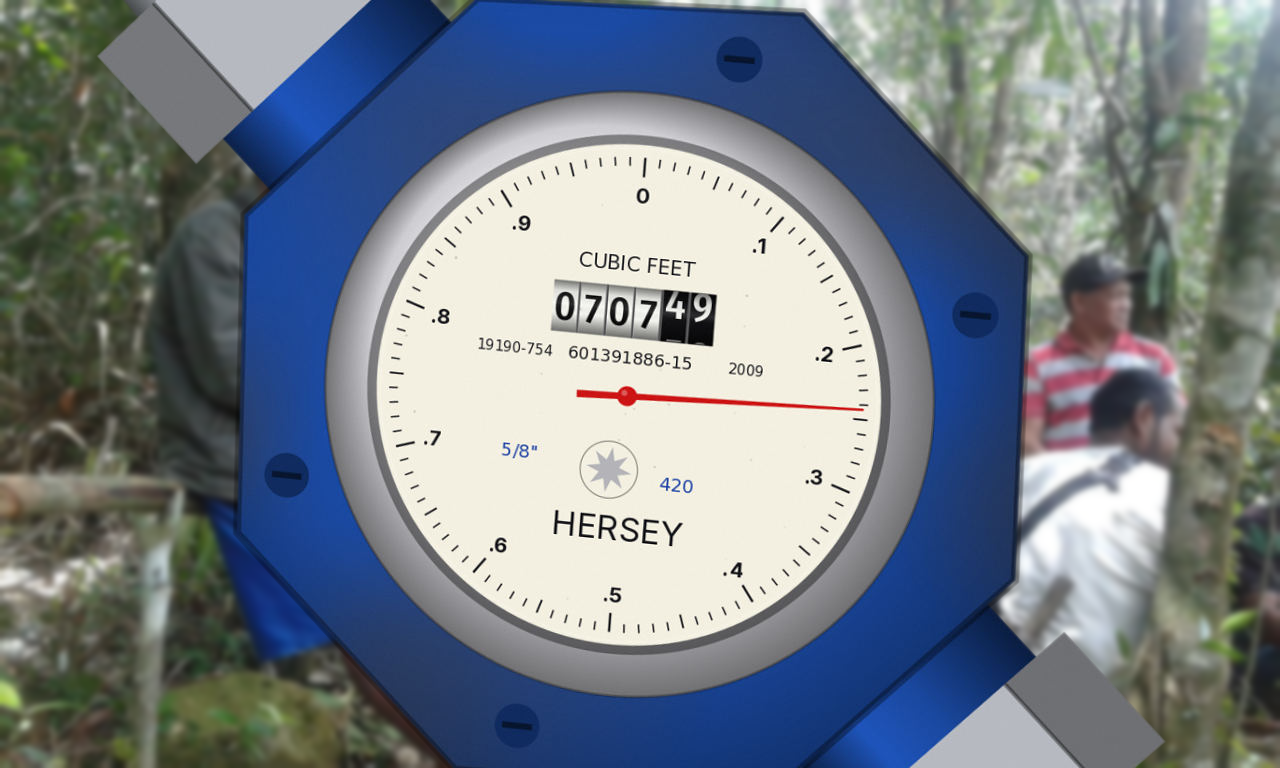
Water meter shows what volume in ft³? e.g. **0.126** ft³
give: **70749.24** ft³
